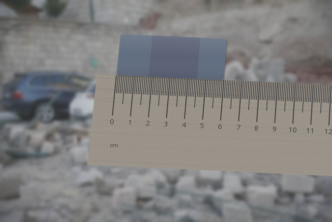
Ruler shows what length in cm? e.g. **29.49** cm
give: **6** cm
